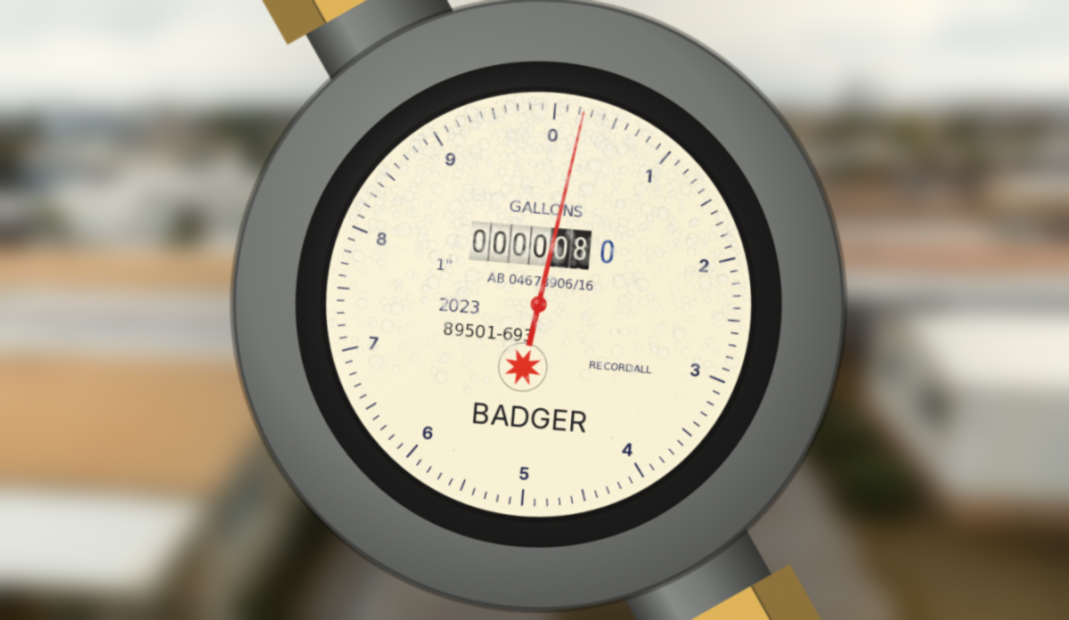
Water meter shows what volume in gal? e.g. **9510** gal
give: **80.2** gal
